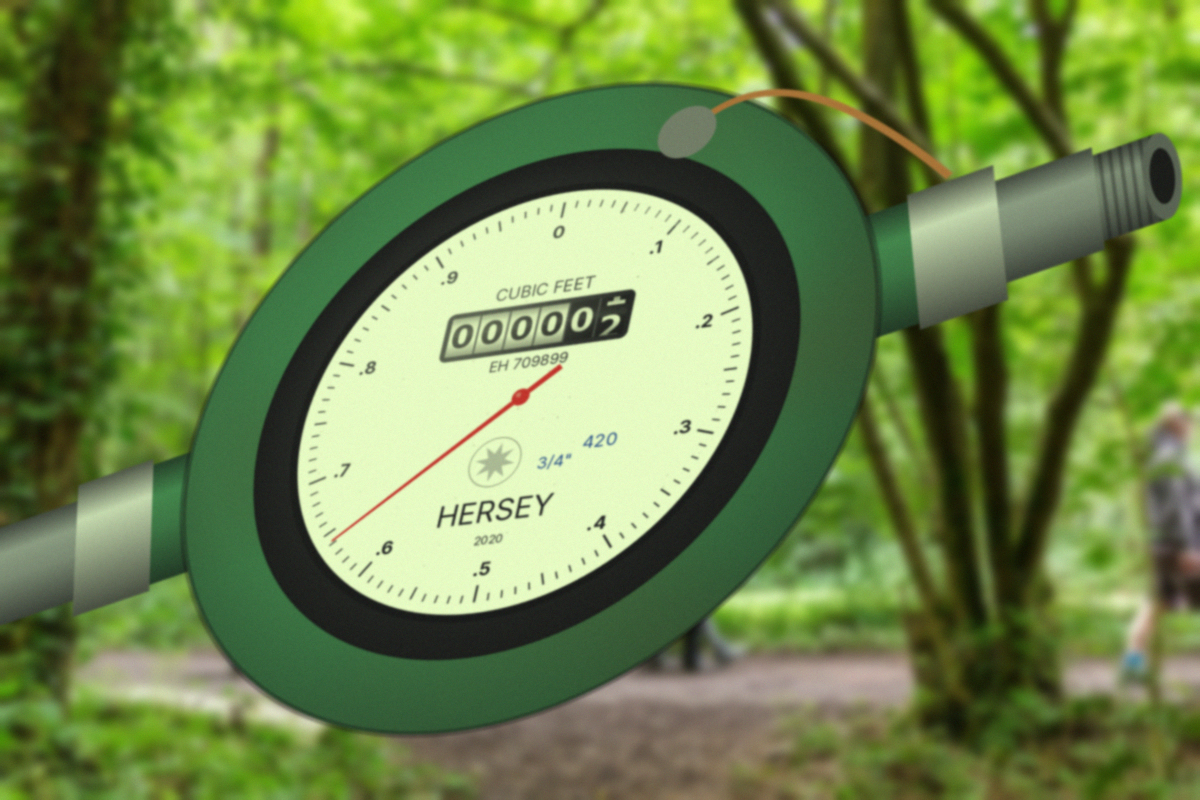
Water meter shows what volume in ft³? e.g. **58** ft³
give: **1.64** ft³
